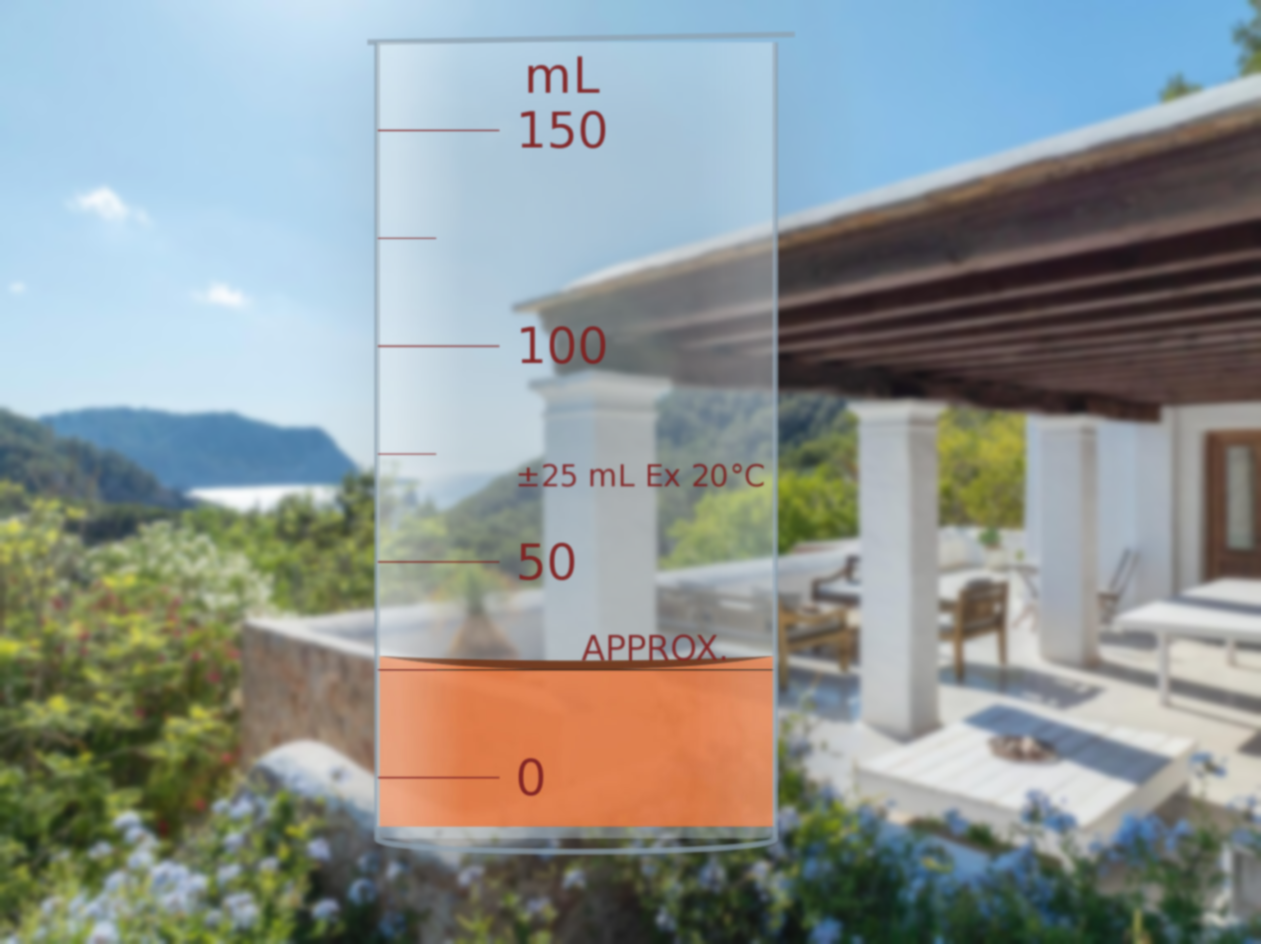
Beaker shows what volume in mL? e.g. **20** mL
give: **25** mL
